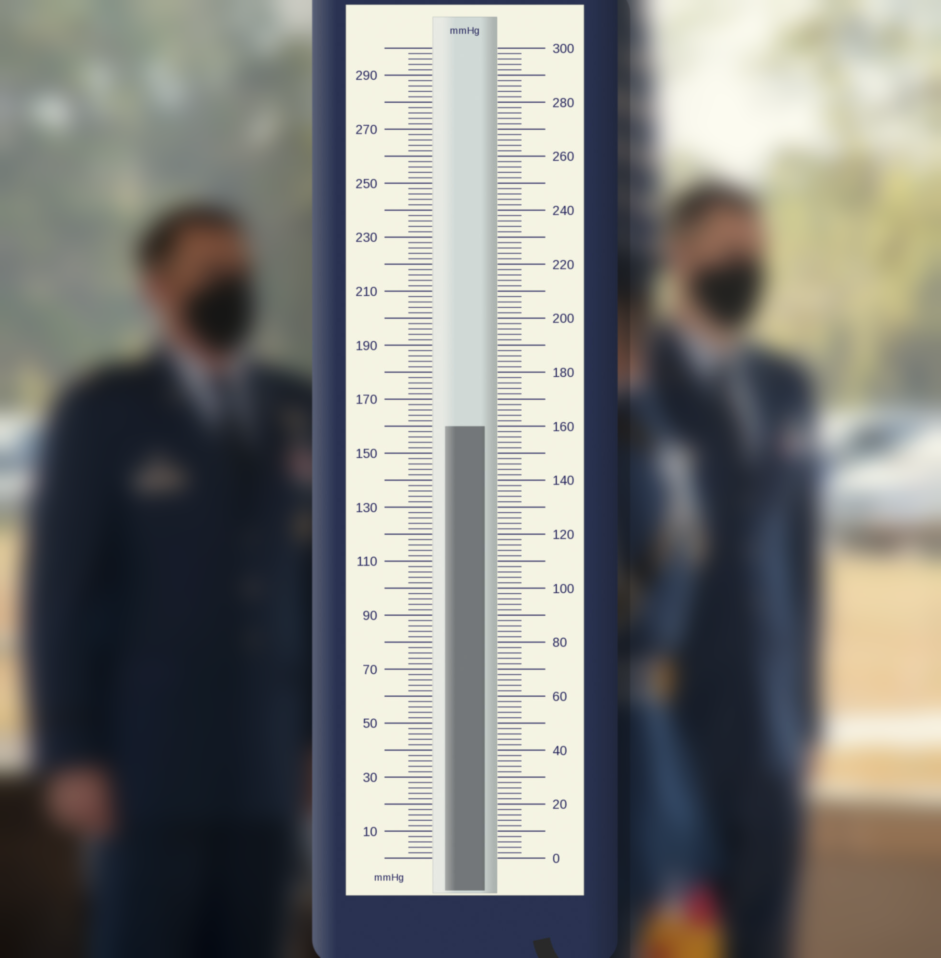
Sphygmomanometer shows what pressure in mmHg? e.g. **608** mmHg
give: **160** mmHg
